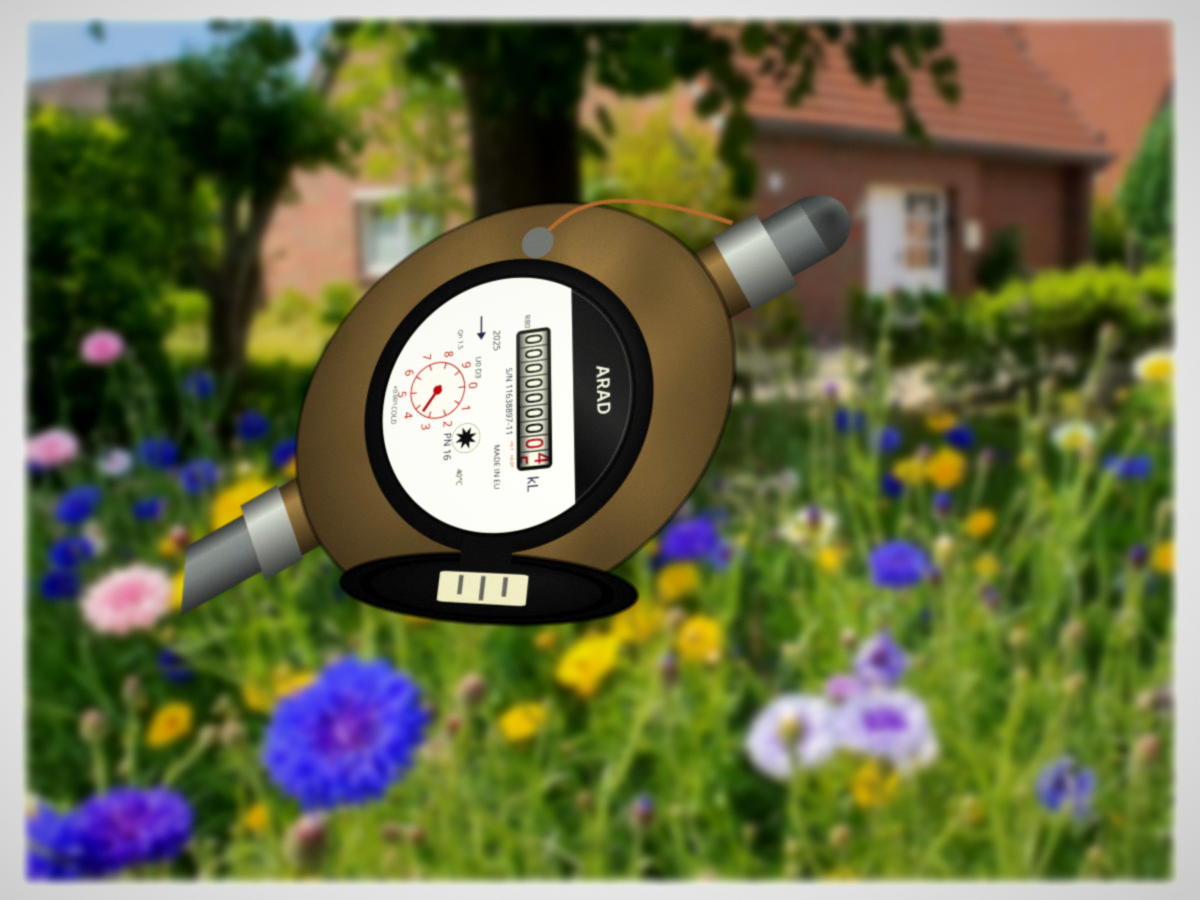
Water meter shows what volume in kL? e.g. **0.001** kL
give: **0.043** kL
